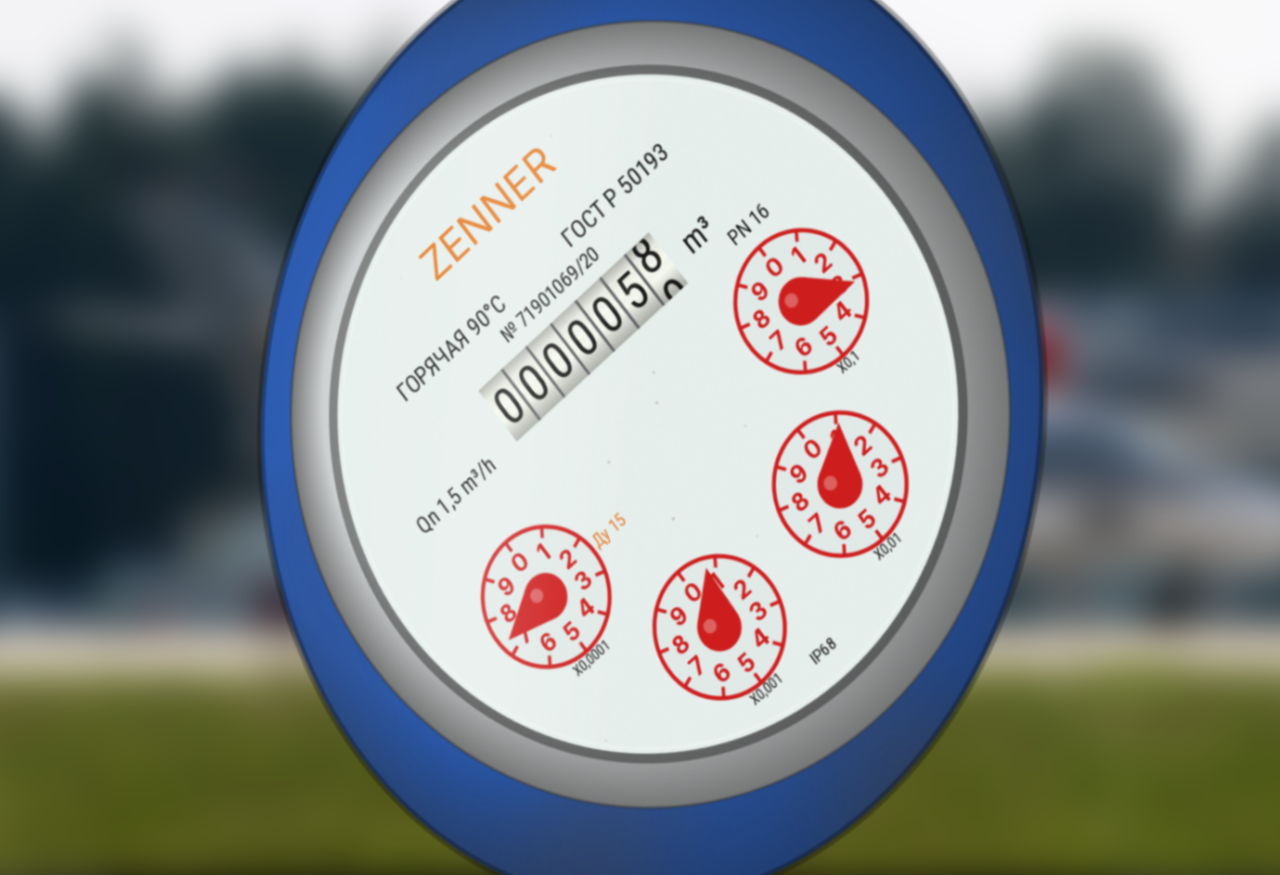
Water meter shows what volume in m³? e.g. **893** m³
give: **58.3107** m³
